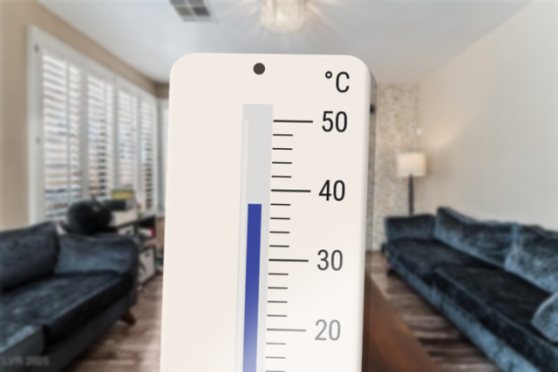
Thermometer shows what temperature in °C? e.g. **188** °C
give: **38** °C
